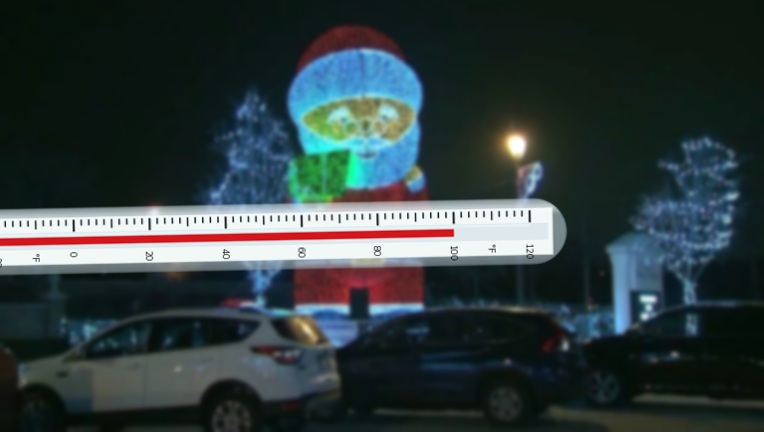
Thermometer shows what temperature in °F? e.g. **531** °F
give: **100** °F
